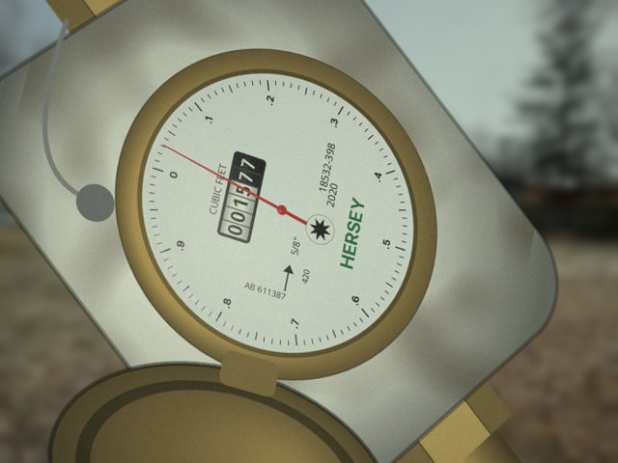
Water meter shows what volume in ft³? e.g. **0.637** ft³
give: **1577.03** ft³
